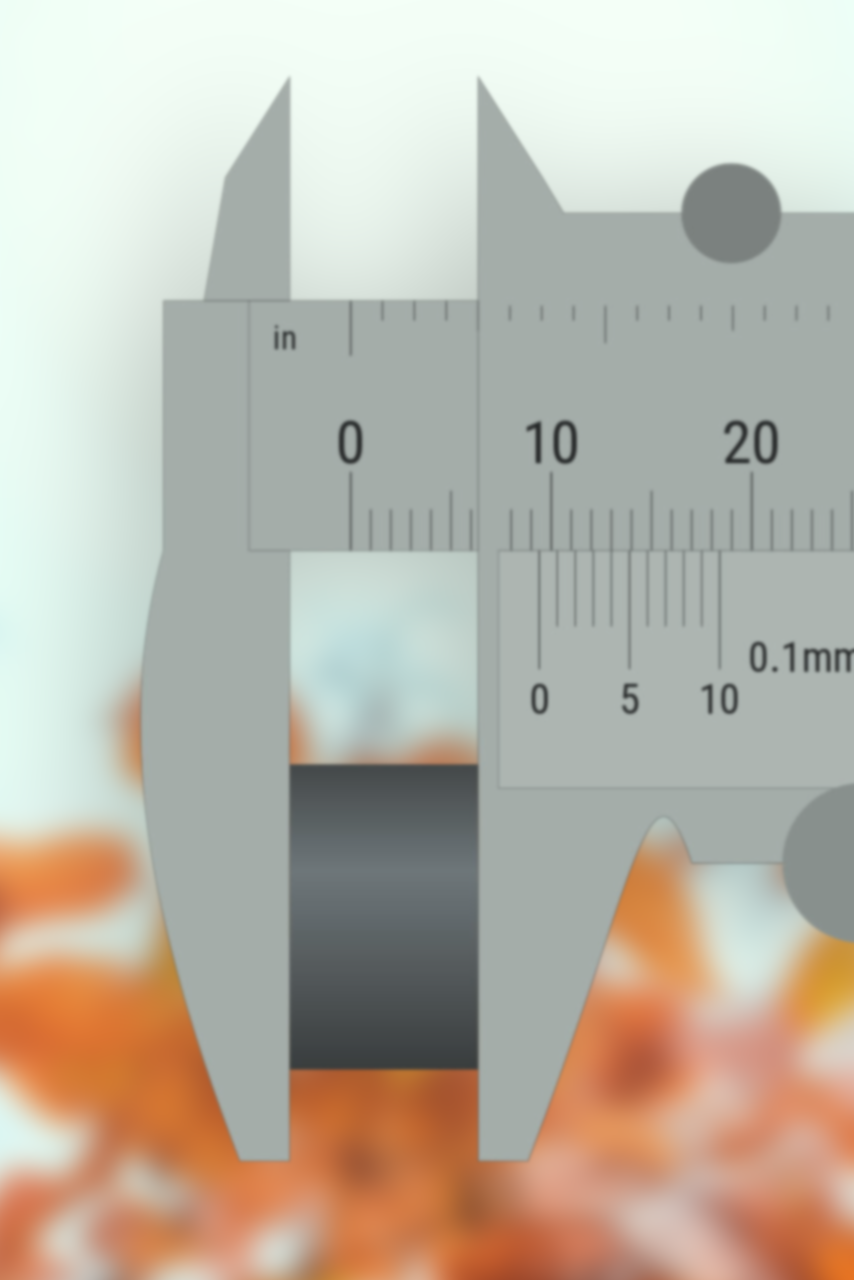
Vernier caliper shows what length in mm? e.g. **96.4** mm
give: **9.4** mm
